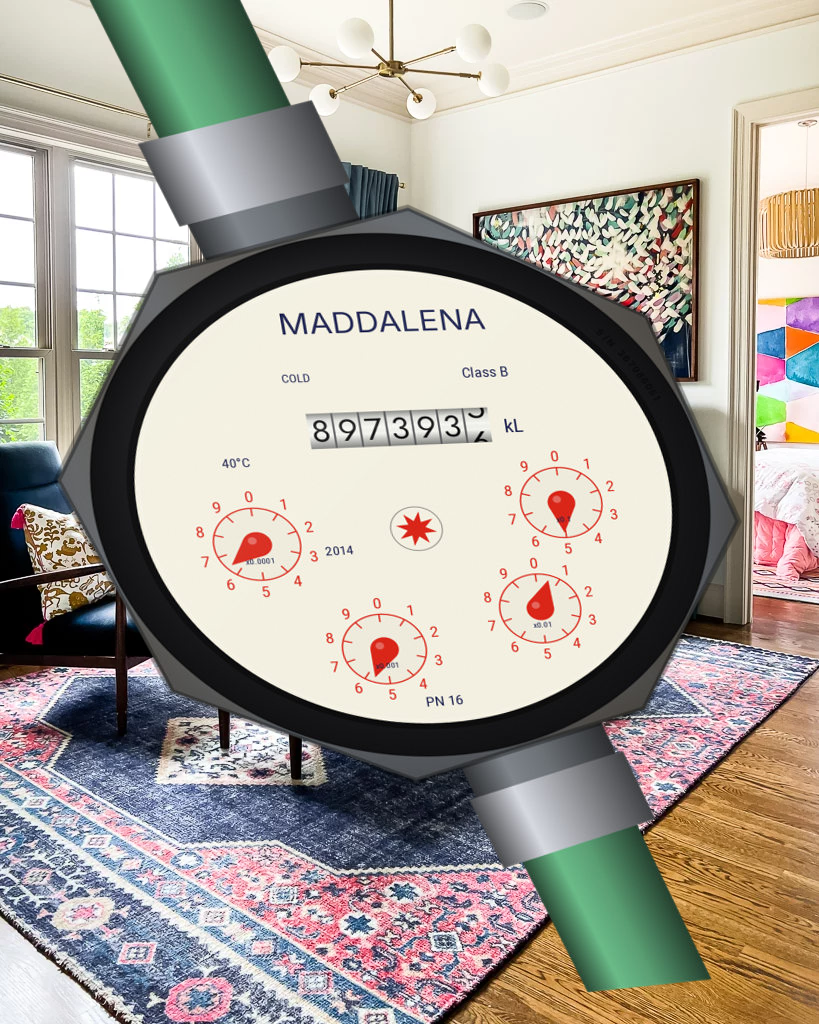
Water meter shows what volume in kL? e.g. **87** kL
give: **8973935.5056** kL
